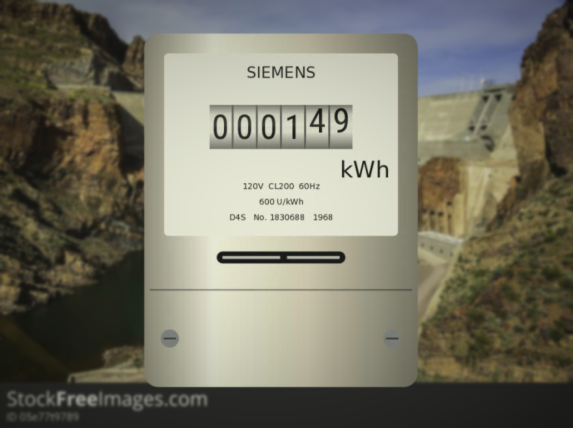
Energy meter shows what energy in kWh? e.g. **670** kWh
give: **149** kWh
